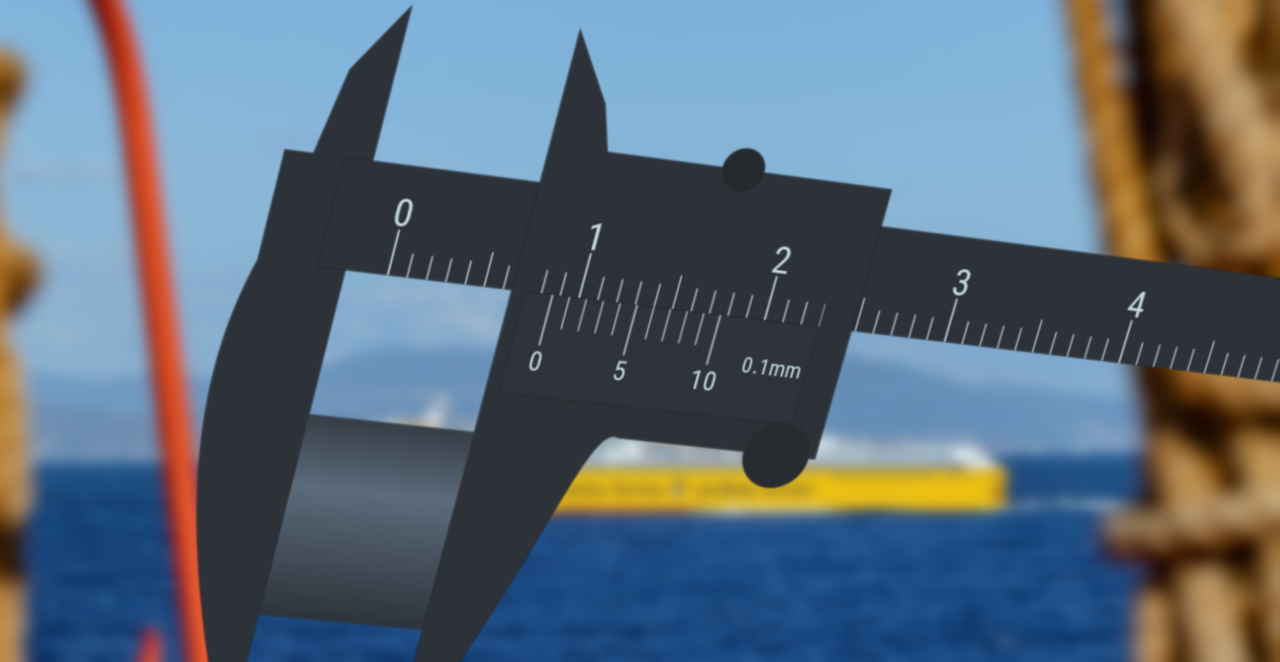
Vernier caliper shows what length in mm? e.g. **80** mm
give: **8.6** mm
